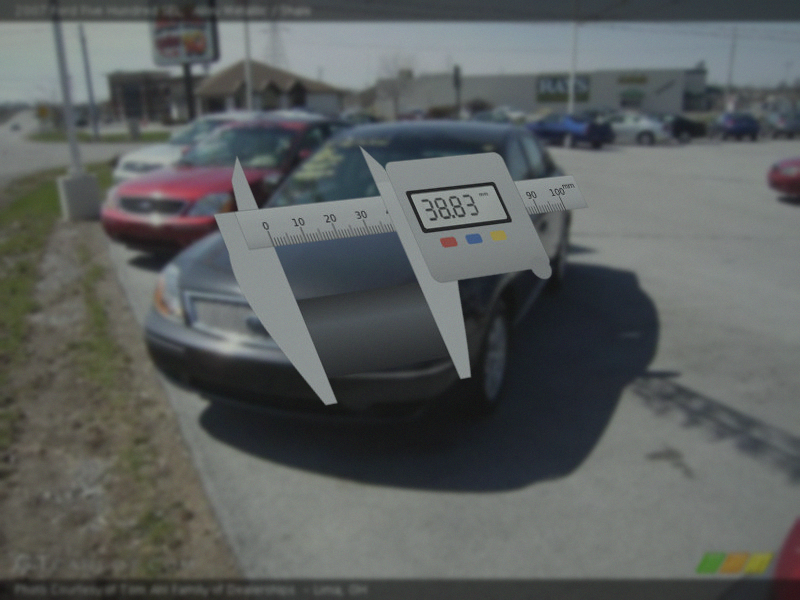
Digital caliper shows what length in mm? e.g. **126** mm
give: **38.83** mm
